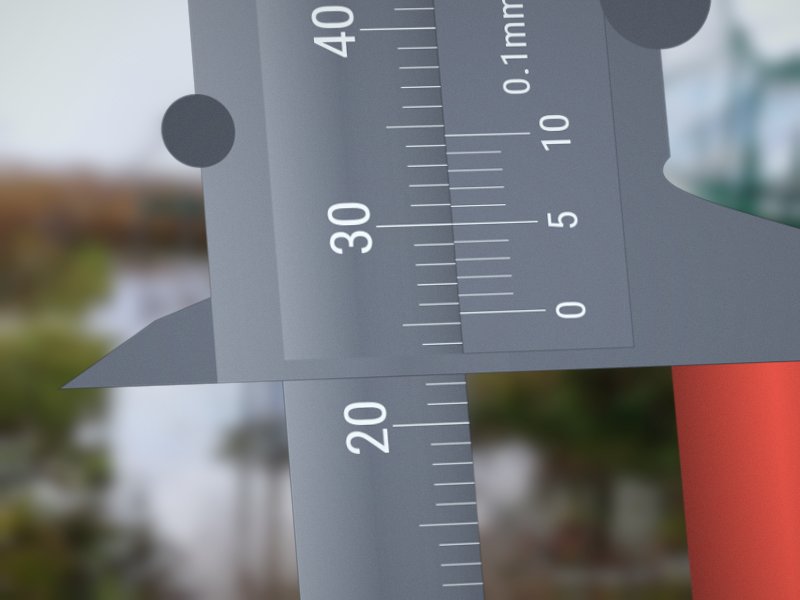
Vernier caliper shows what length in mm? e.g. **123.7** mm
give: **25.5** mm
